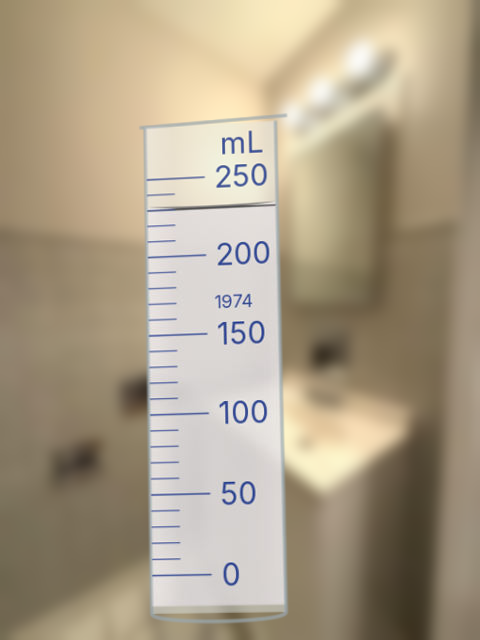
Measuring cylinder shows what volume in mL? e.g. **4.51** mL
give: **230** mL
